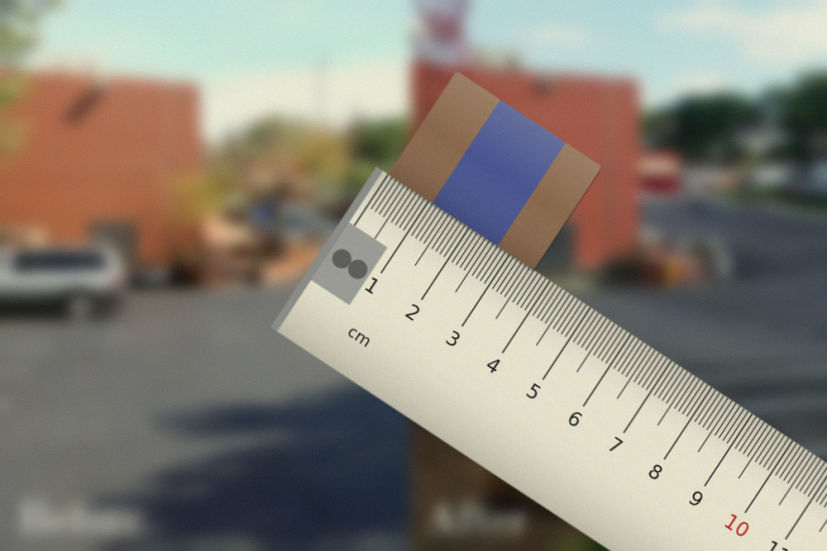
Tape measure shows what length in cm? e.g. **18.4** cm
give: **3.6** cm
